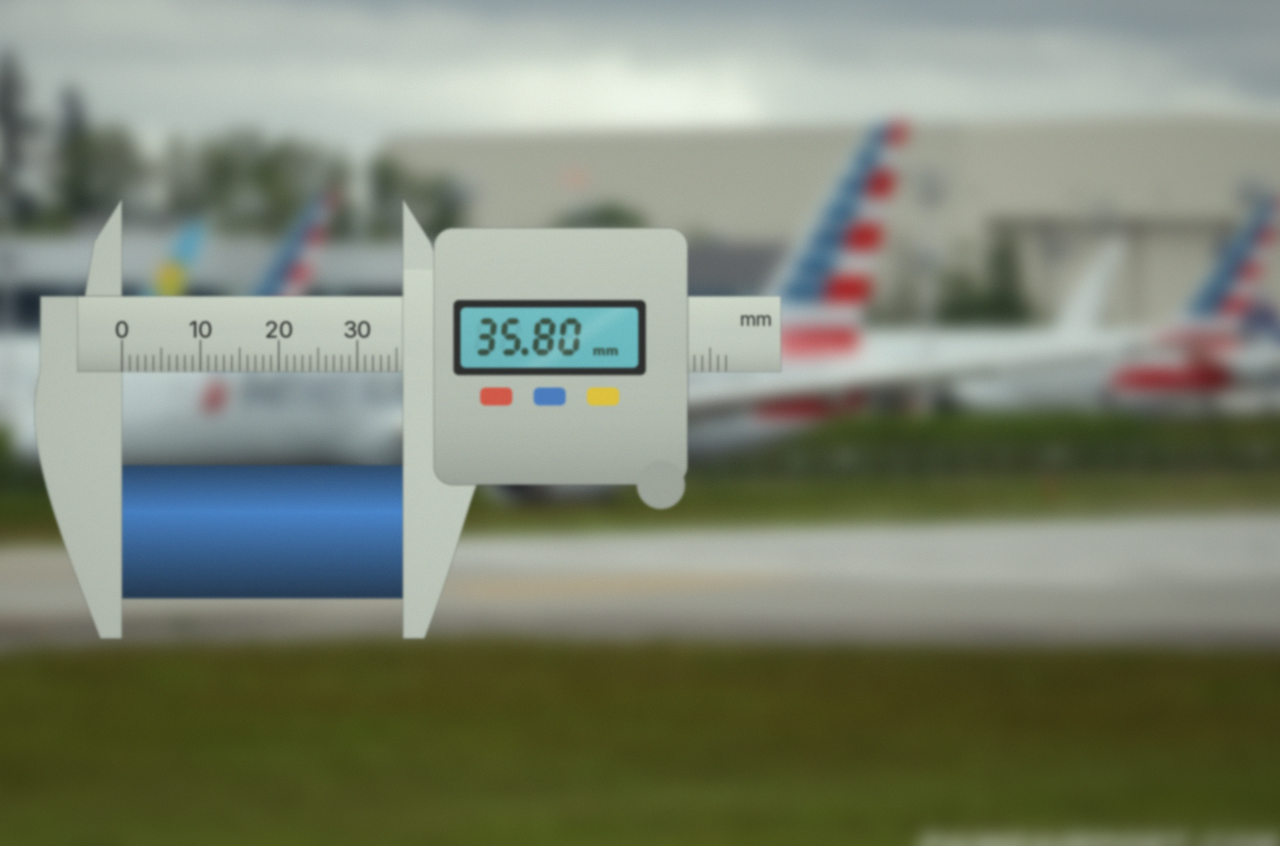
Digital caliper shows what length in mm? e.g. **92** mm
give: **35.80** mm
